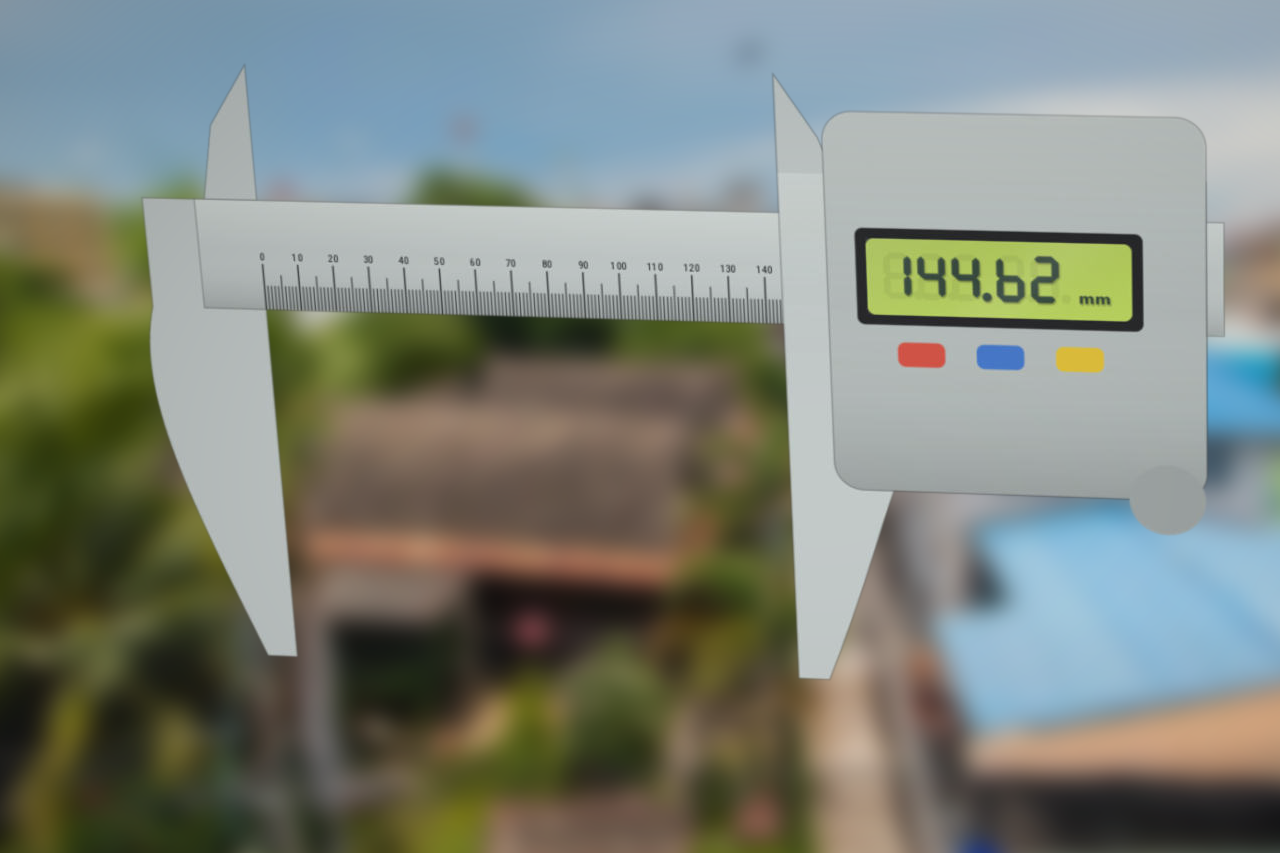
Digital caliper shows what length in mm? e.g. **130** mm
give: **144.62** mm
